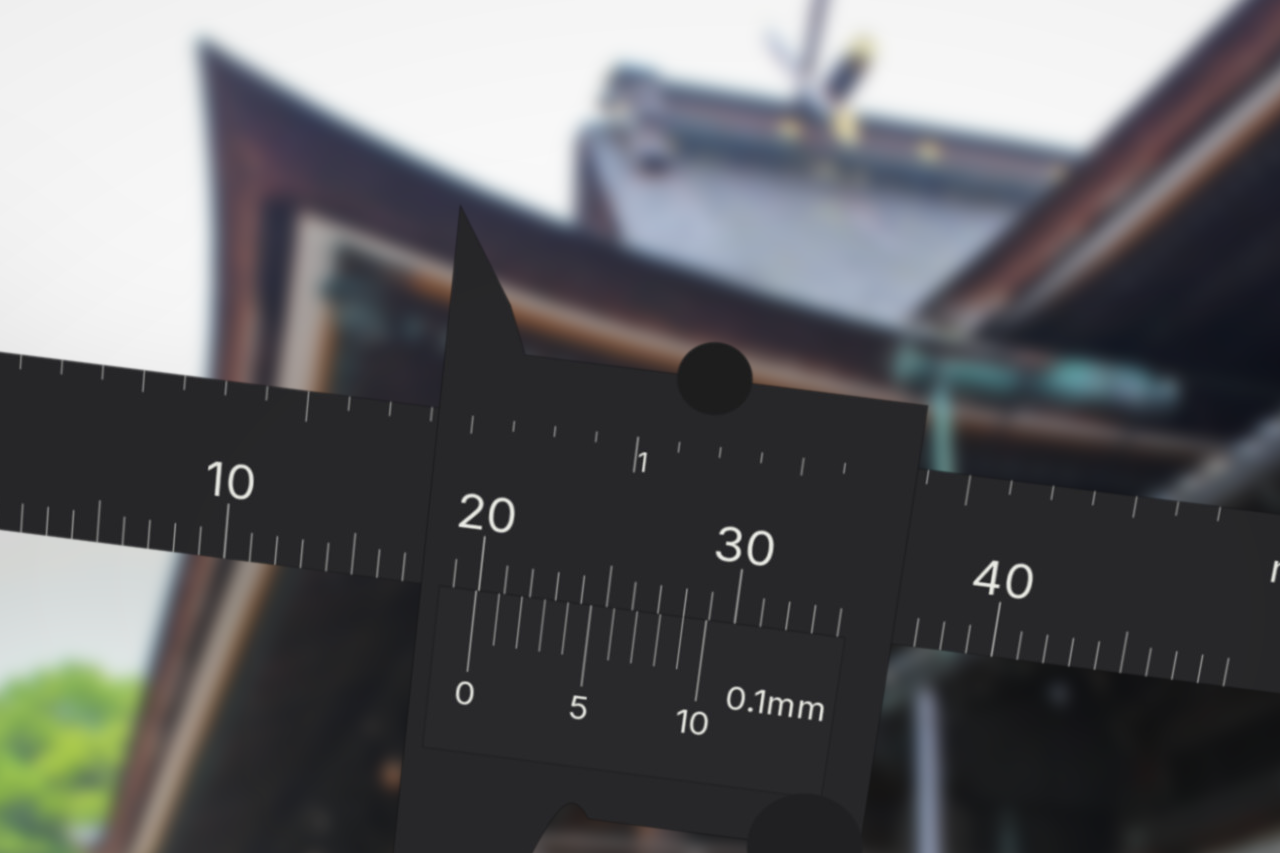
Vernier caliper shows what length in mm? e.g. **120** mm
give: **19.9** mm
